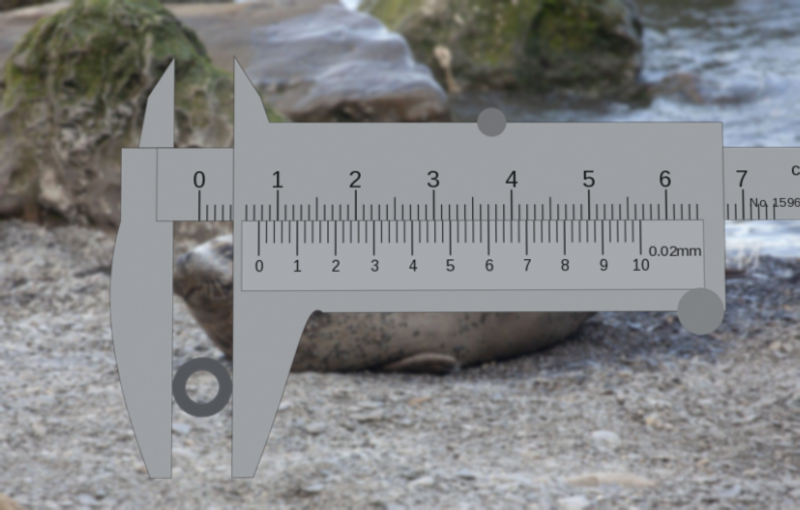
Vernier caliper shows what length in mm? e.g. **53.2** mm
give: **7.6** mm
